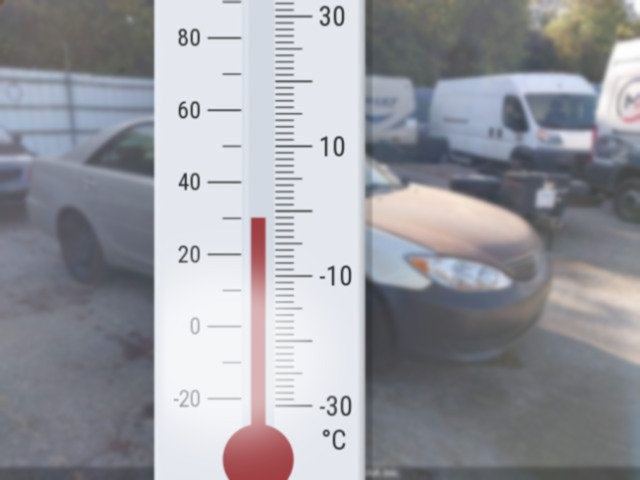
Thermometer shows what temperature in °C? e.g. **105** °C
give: **-1** °C
